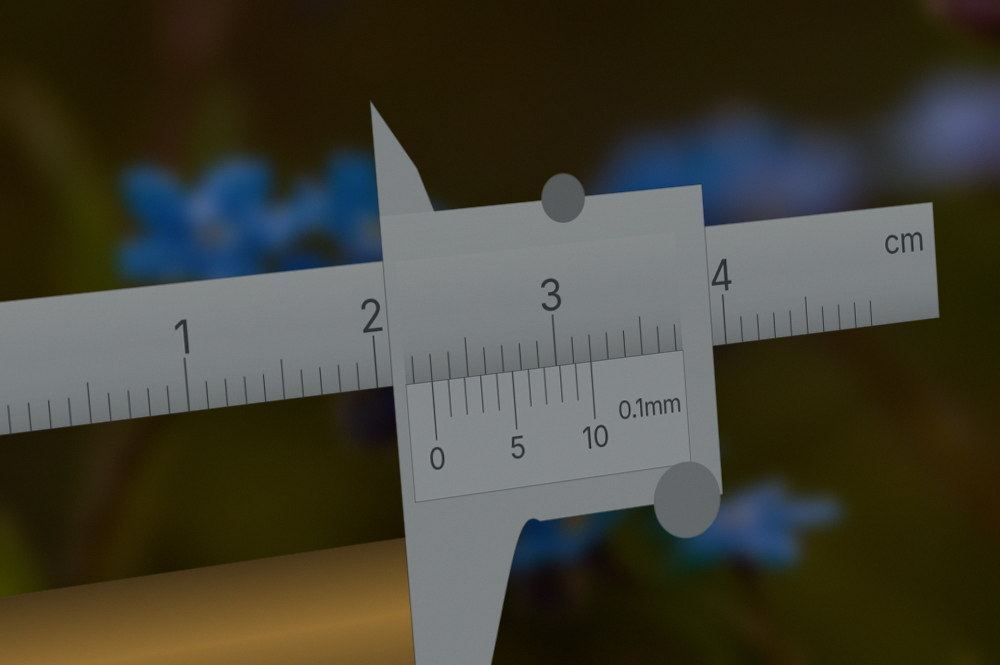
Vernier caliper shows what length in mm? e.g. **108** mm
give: **23.0** mm
